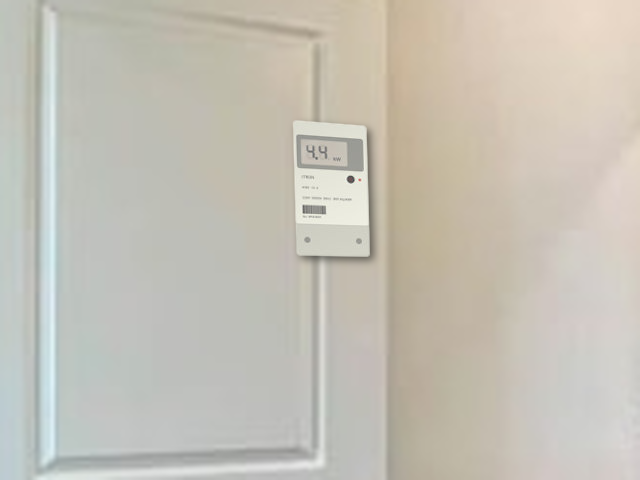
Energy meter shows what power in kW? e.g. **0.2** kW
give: **4.4** kW
